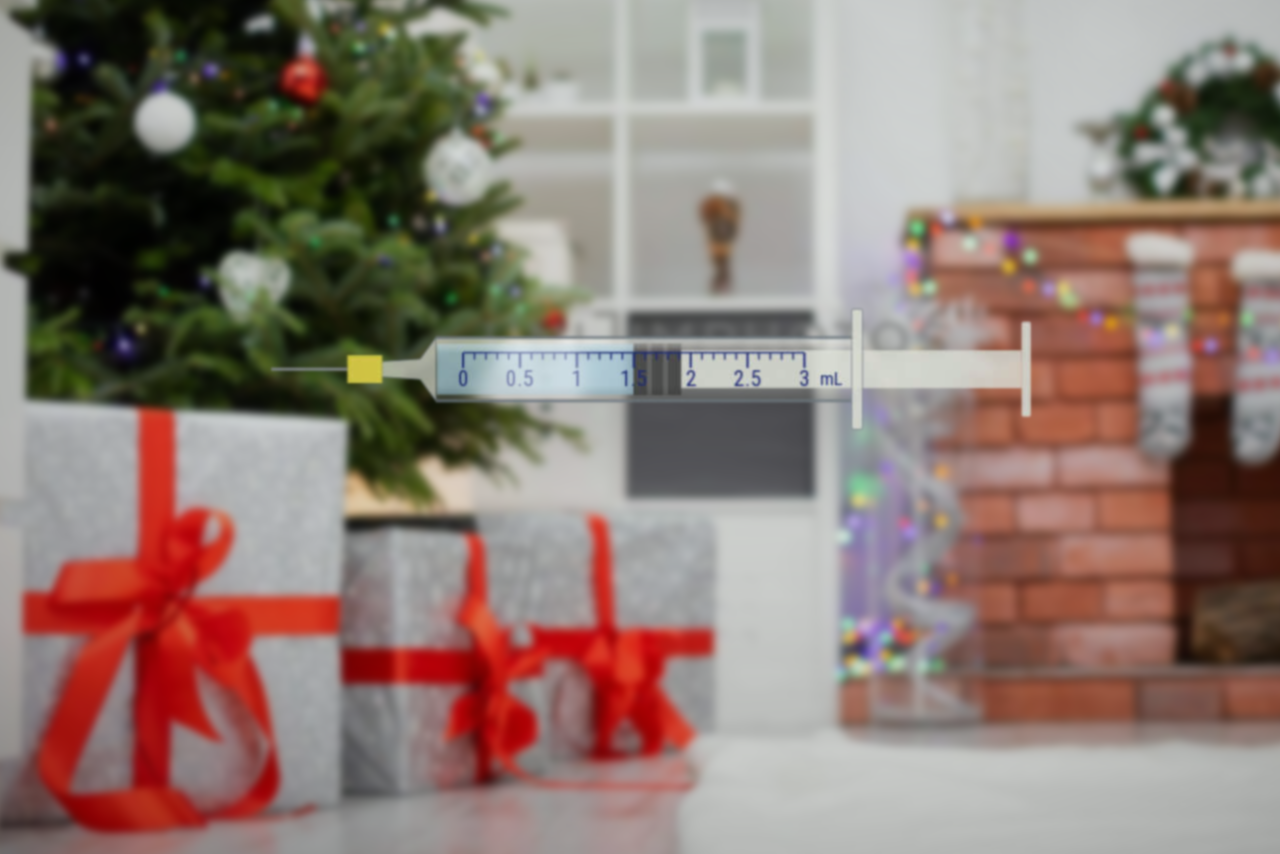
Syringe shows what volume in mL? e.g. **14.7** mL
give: **1.5** mL
